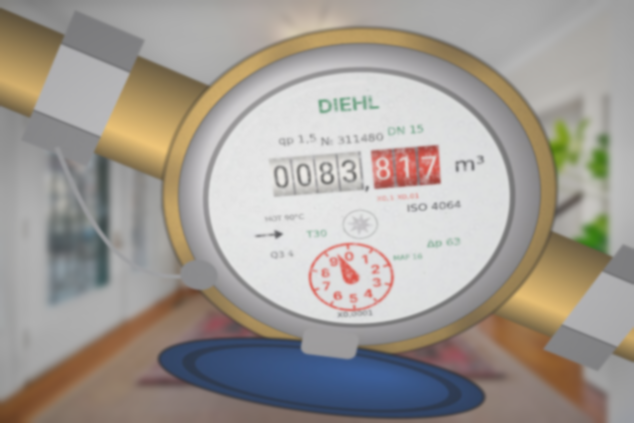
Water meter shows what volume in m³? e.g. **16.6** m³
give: **83.8169** m³
